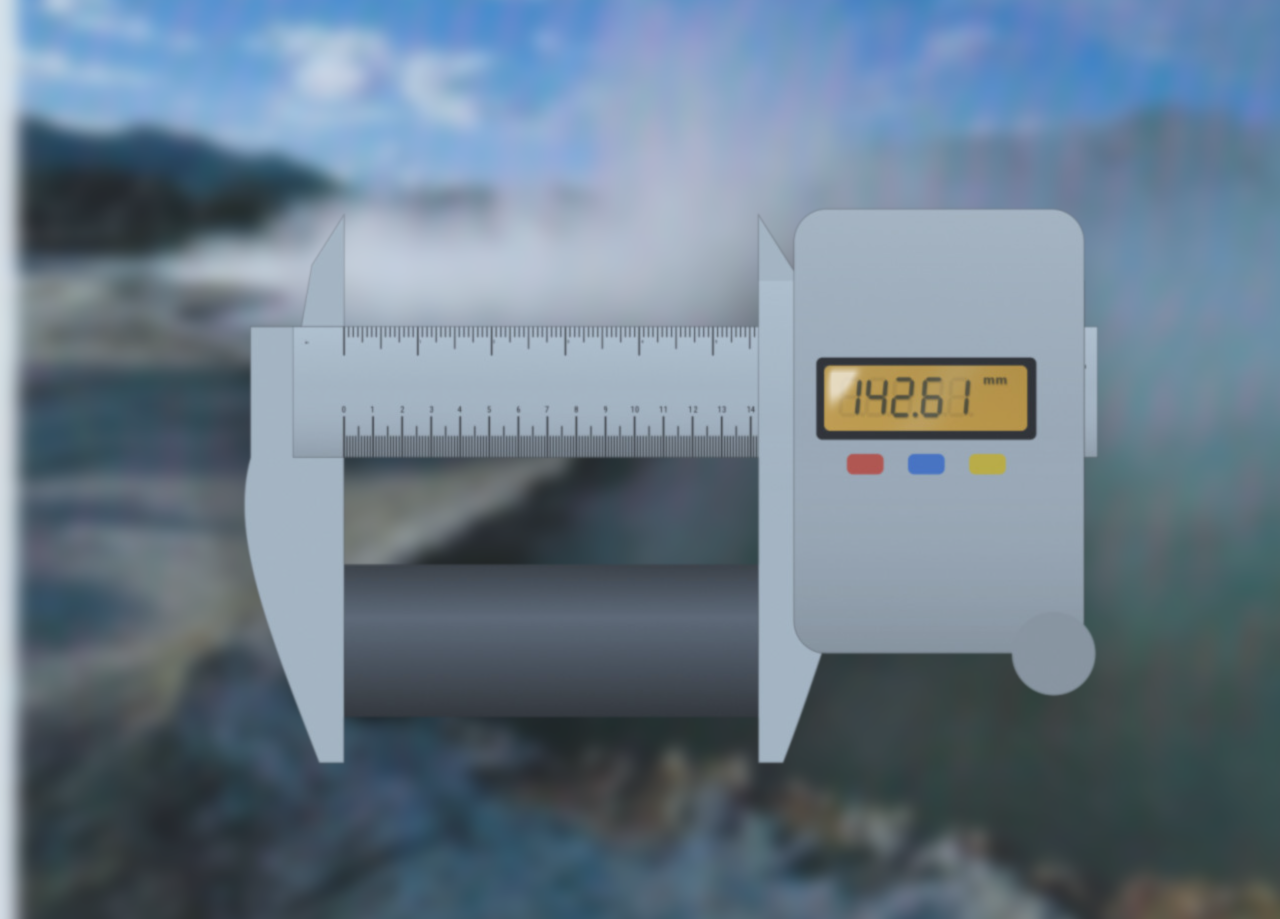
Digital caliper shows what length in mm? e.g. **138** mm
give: **142.61** mm
